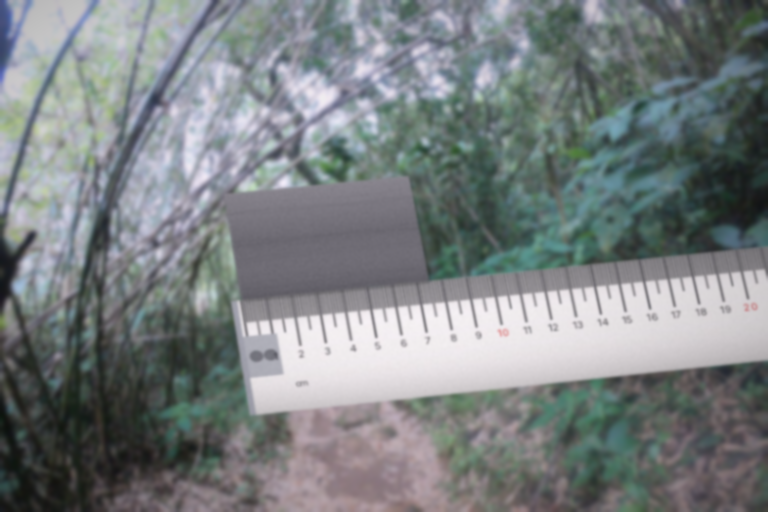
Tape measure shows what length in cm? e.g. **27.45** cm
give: **7.5** cm
